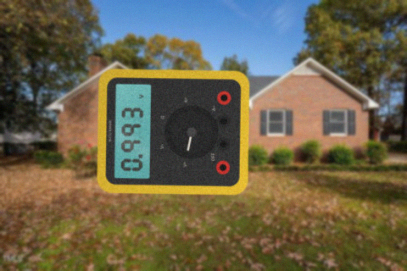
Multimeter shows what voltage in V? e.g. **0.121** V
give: **0.993** V
